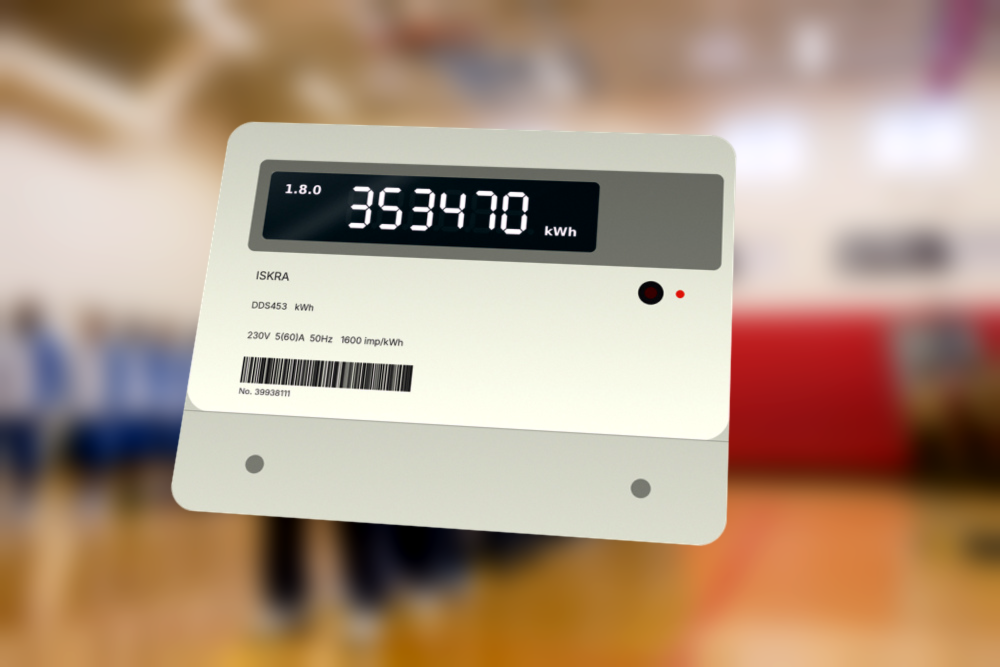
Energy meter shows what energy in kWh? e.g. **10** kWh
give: **353470** kWh
